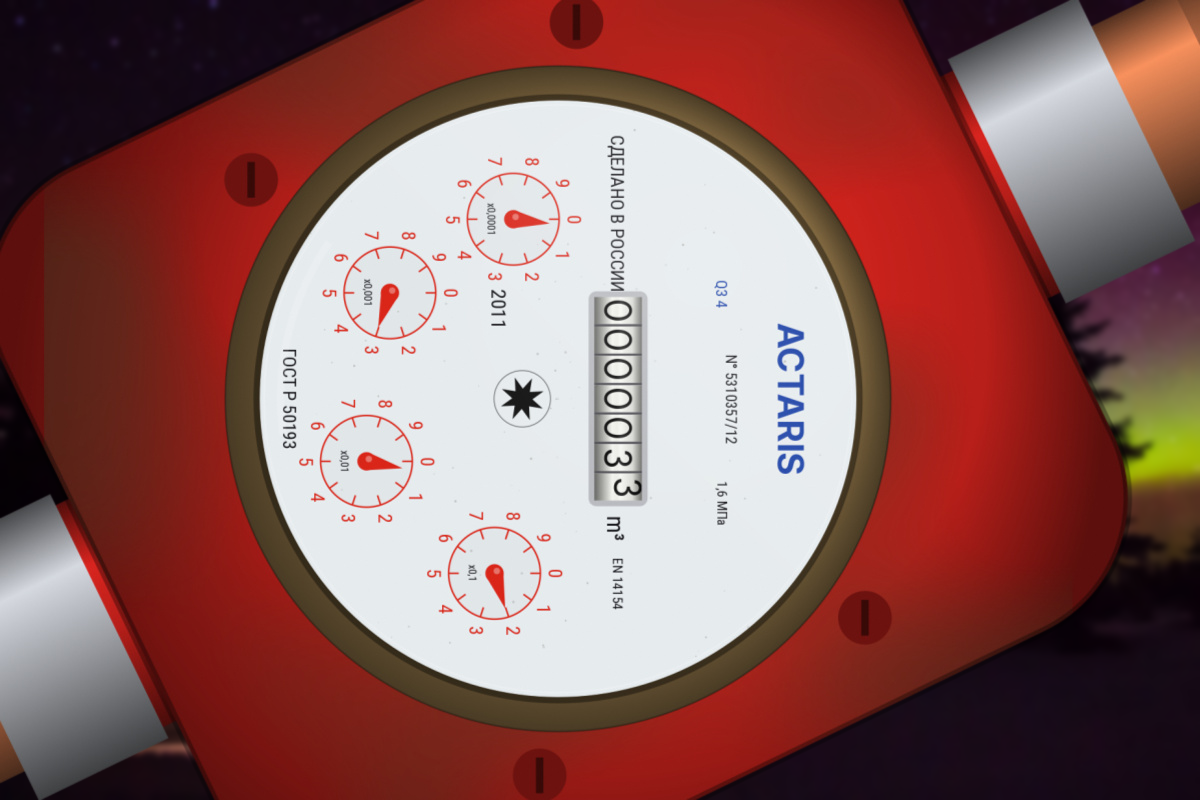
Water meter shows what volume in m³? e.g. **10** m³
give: **33.2030** m³
